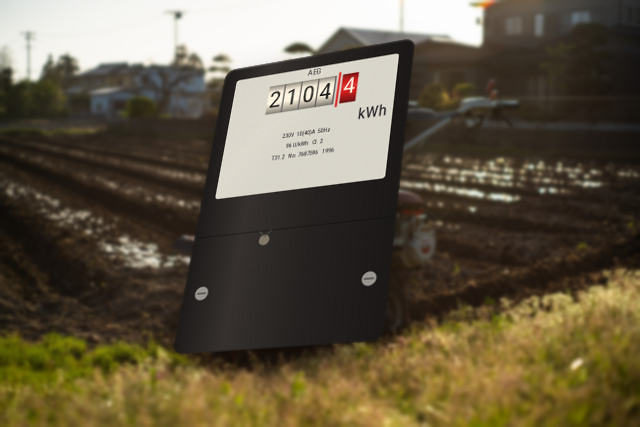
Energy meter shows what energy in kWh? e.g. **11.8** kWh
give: **2104.4** kWh
